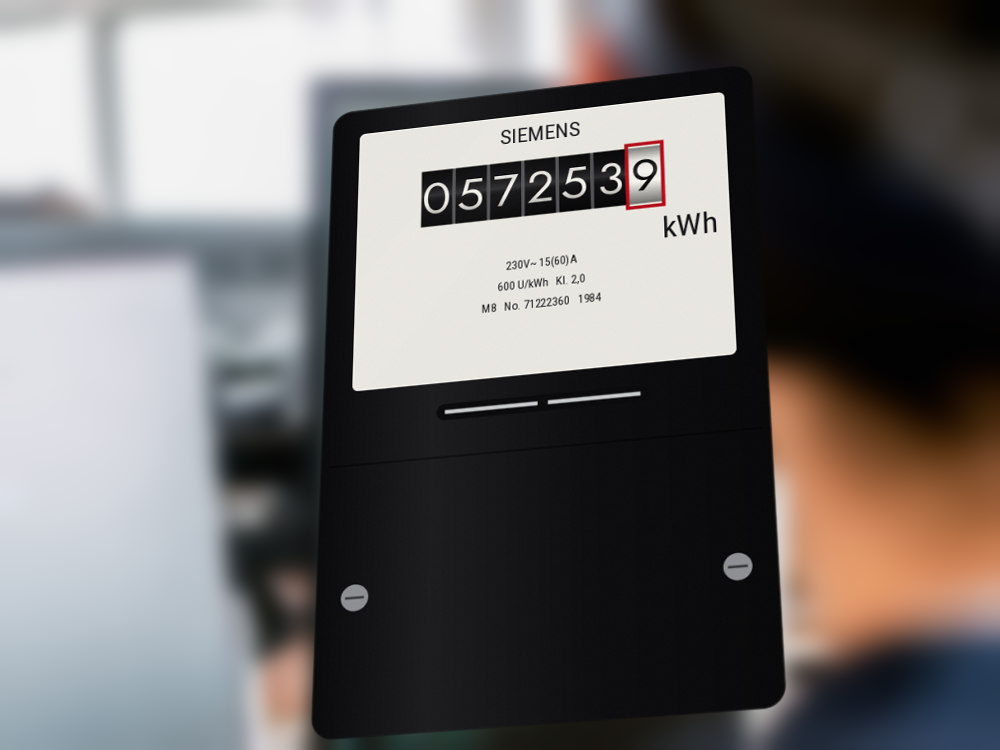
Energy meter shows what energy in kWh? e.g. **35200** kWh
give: **57253.9** kWh
